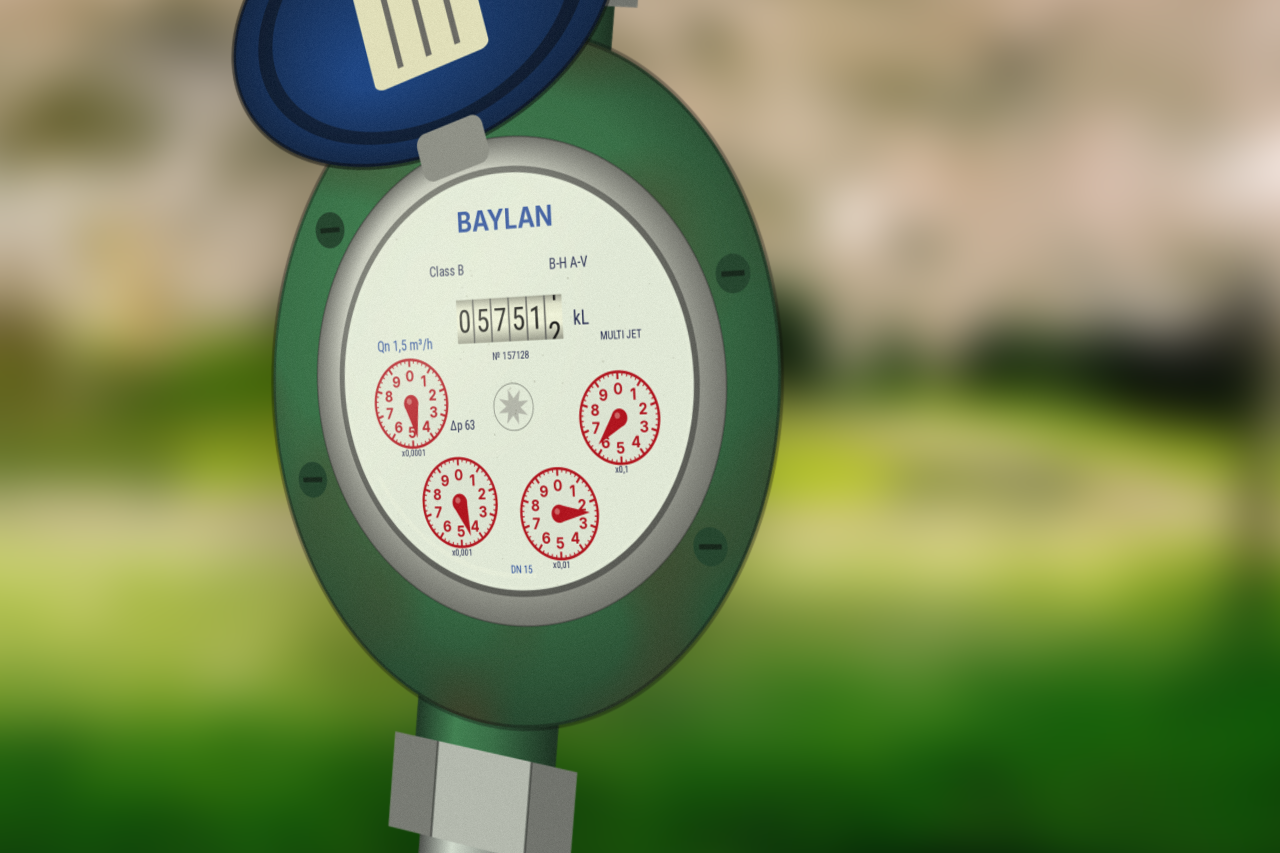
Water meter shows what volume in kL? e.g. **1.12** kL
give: **57511.6244** kL
